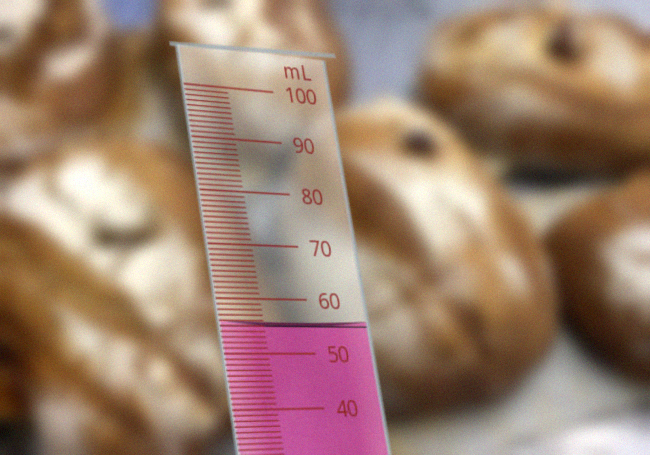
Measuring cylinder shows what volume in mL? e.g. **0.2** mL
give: **55** mL
